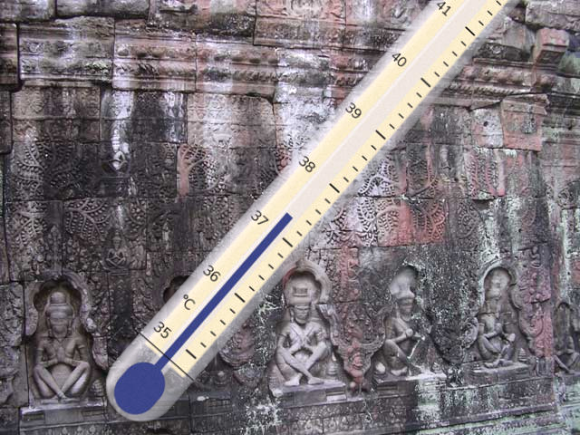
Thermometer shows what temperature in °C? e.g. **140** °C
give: **37.3** °C
